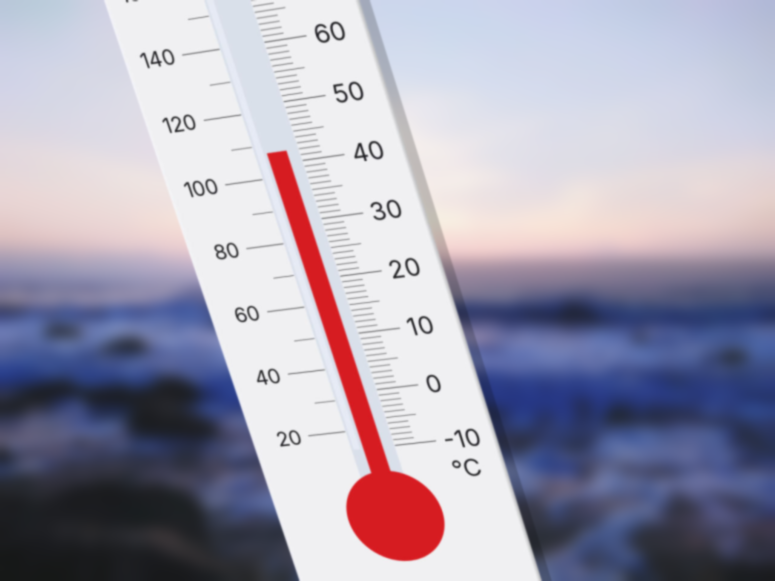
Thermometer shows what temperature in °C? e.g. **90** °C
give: **42** °C
